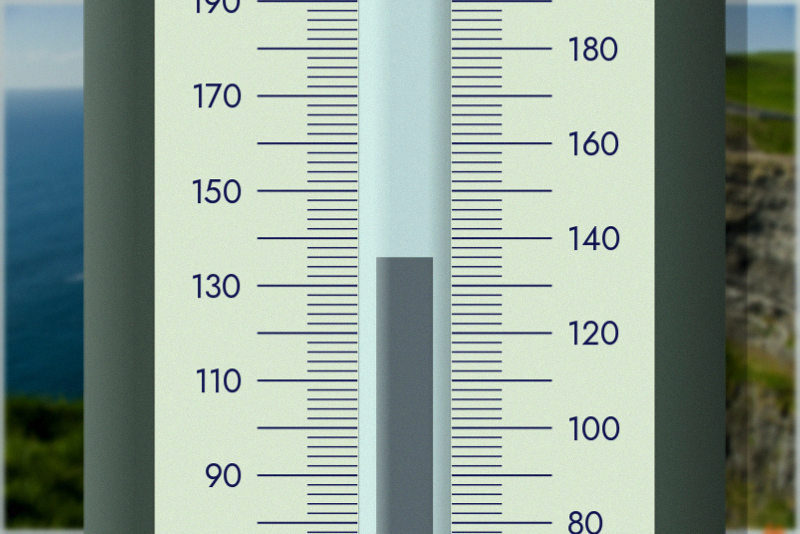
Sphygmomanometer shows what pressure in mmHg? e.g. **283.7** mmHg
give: **136** mmHg
